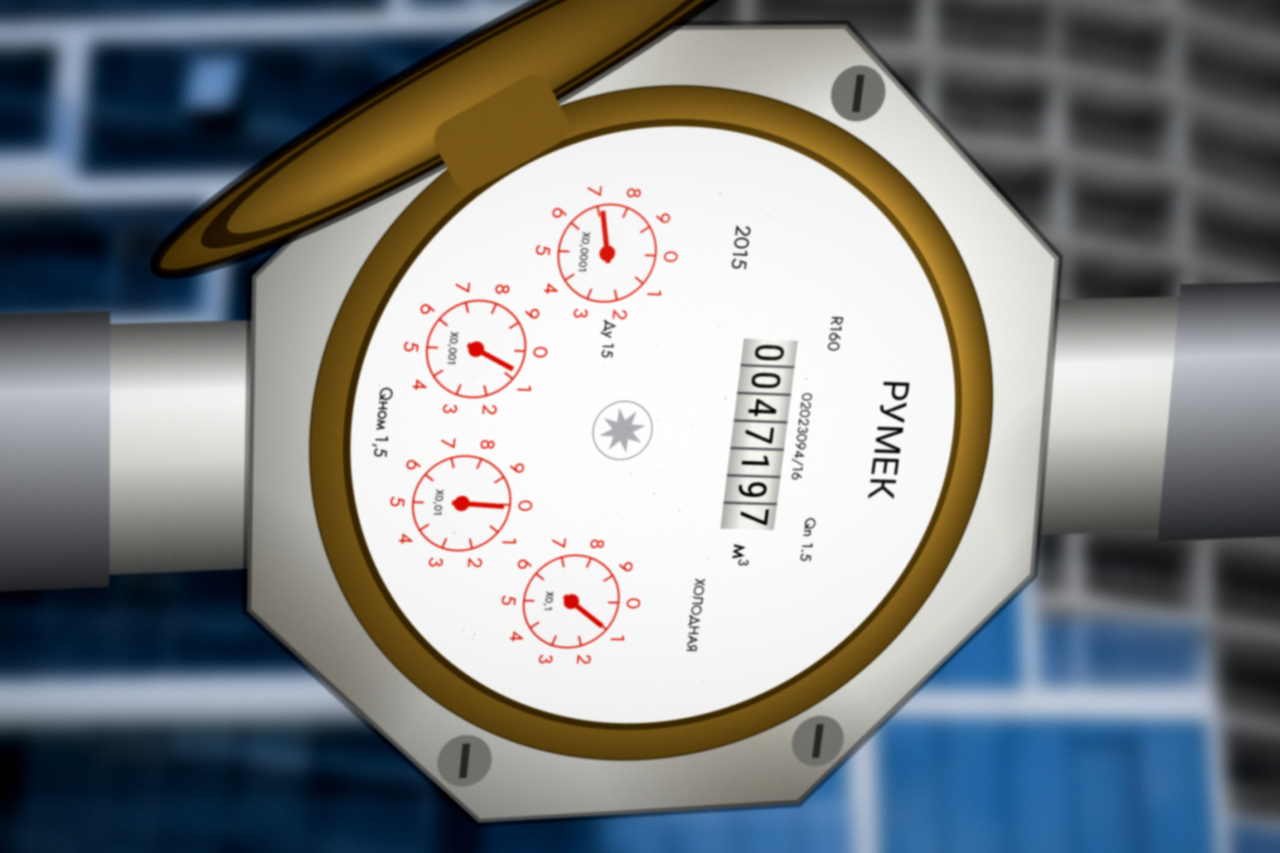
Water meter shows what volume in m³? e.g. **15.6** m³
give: **47197.1007** m³
